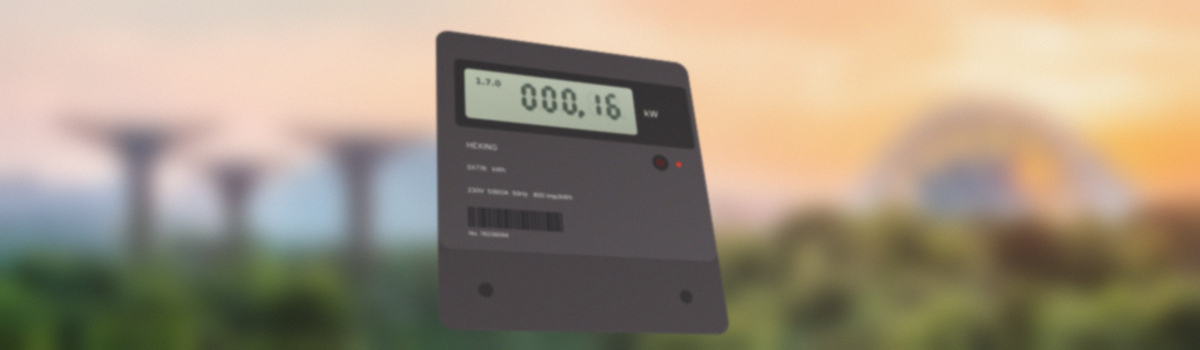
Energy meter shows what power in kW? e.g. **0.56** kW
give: **0.16** kW
